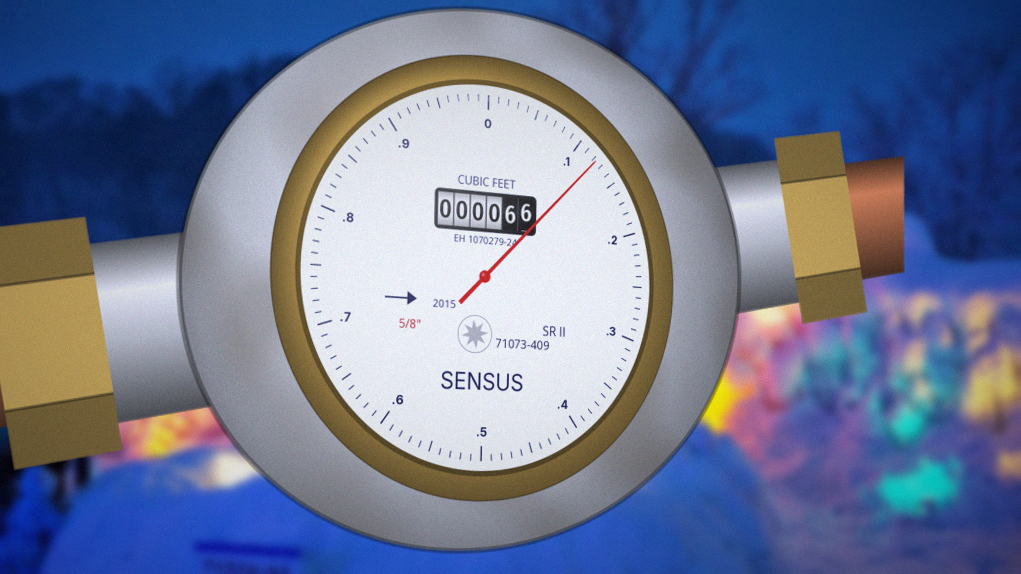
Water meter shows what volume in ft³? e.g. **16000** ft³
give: **66.12** ft³
